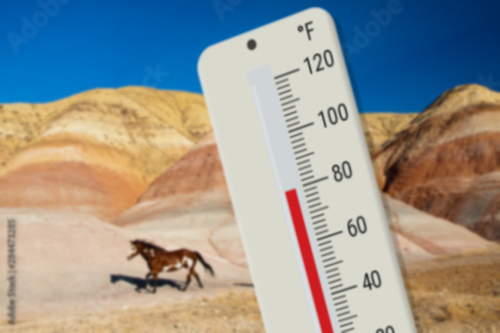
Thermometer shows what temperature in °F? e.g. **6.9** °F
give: **80** °F
